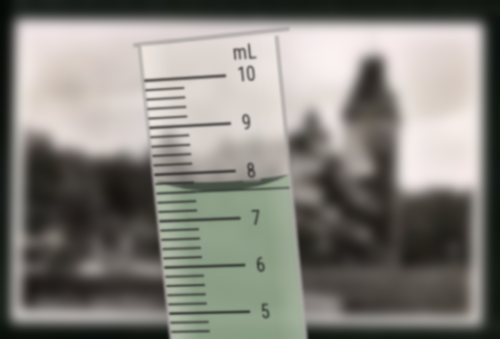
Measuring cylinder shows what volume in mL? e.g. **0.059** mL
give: **7.6** mL
